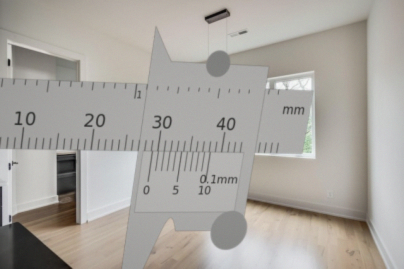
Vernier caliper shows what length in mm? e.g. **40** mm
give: **29.2** mm
